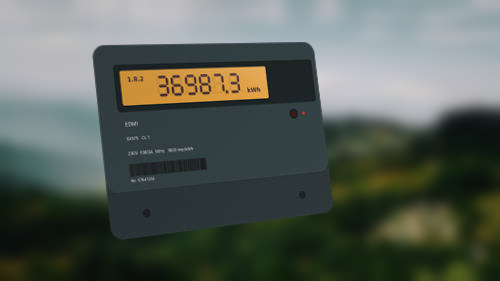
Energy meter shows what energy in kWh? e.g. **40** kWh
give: **36987.3** kWh
